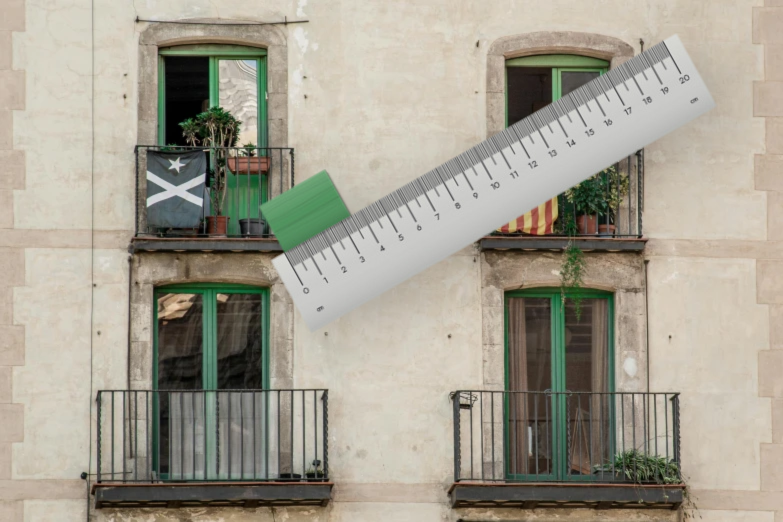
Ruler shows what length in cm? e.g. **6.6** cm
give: **3.5** cm
